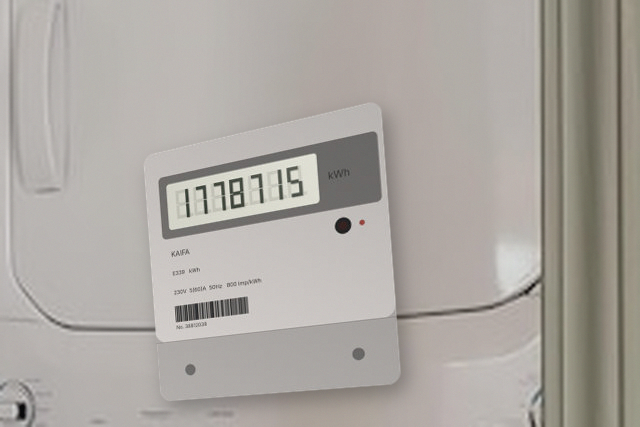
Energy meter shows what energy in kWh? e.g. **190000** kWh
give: **1778715** kWh
